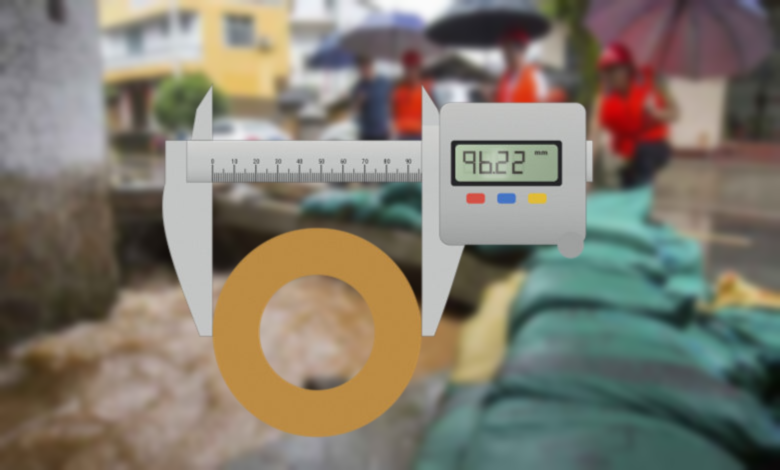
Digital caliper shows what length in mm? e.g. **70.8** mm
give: **96.22** mm
